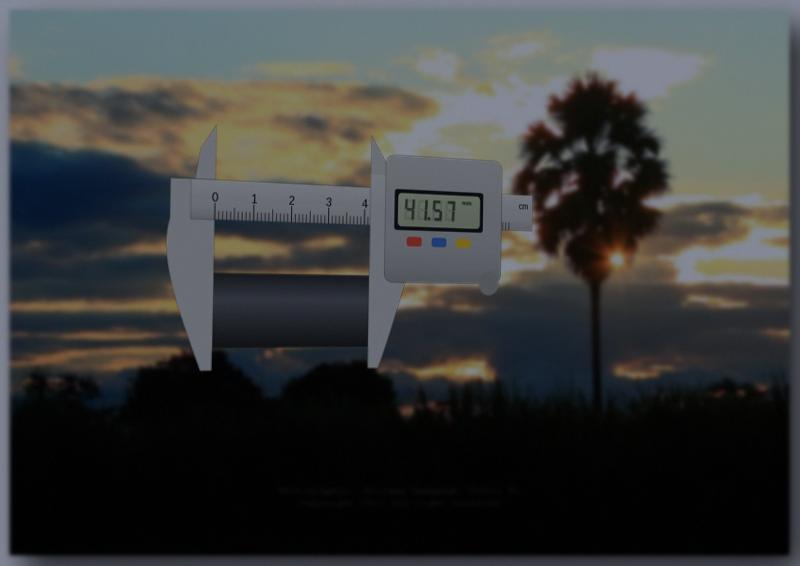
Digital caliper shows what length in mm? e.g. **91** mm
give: **41.57** mm
